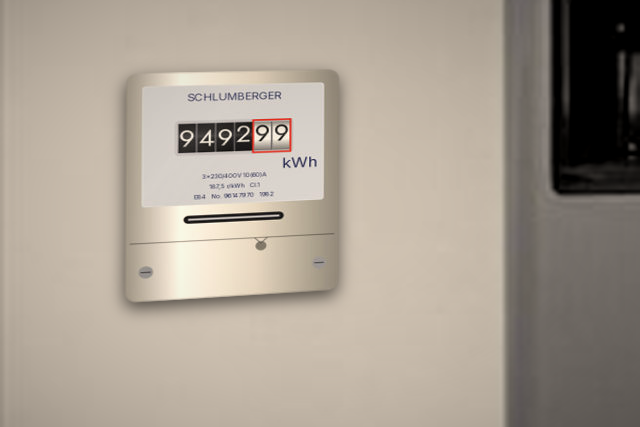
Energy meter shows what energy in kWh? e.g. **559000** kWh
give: **9492.99** kWh
